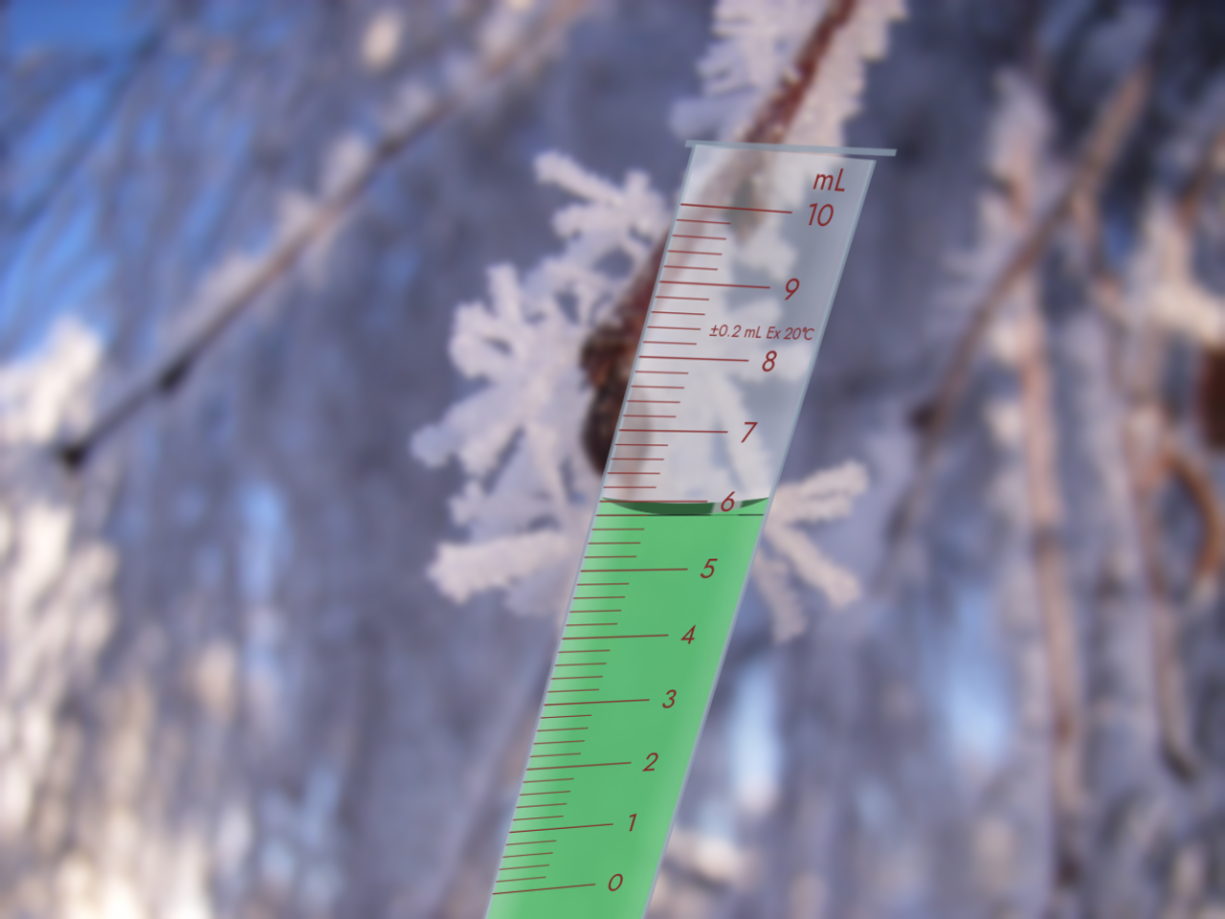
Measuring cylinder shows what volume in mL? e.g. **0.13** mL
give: **5.8** mL
